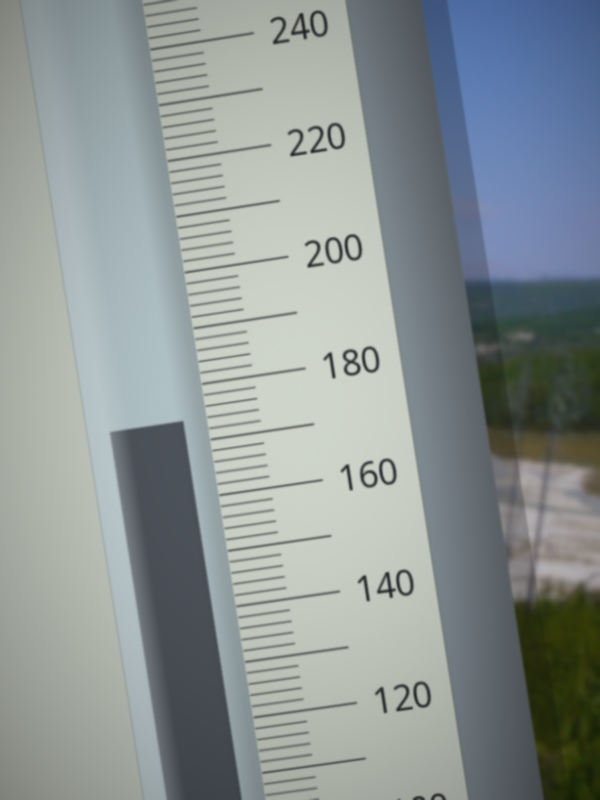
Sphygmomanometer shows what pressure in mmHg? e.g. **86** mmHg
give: **174** mmHg
